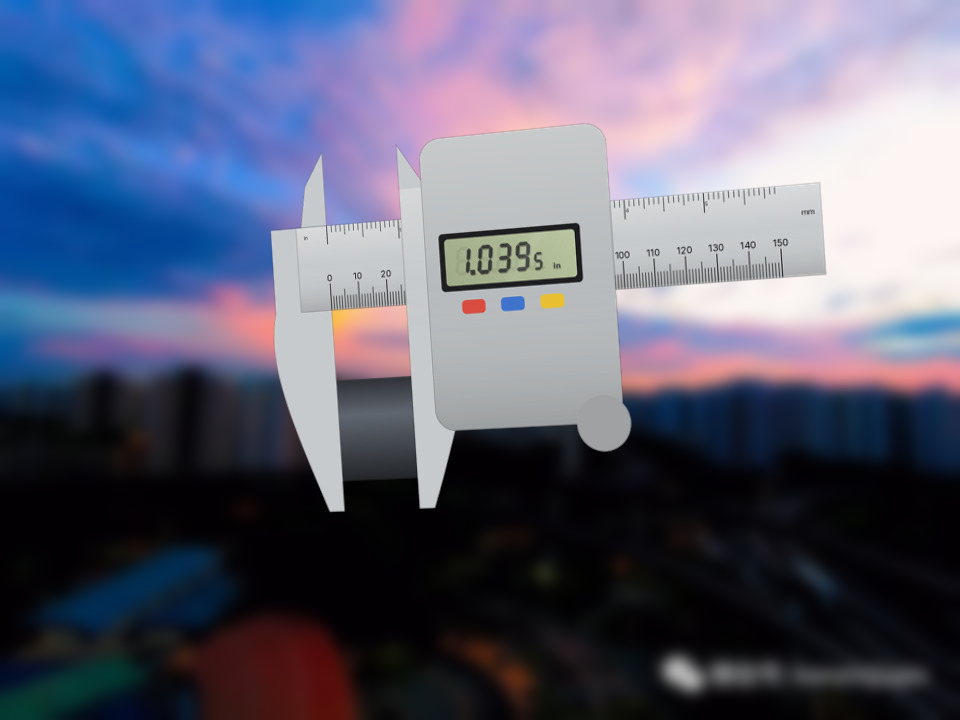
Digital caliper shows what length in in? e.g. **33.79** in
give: **1.0395** in
